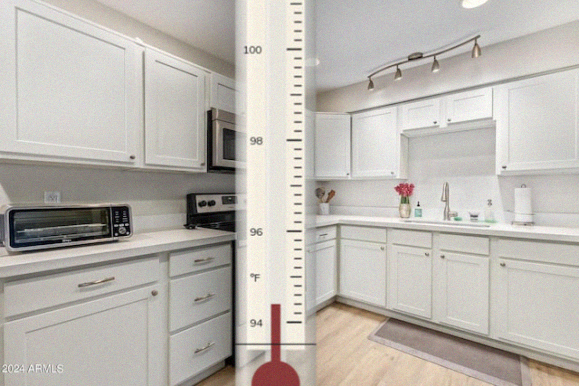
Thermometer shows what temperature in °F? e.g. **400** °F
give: **94.4** °F
